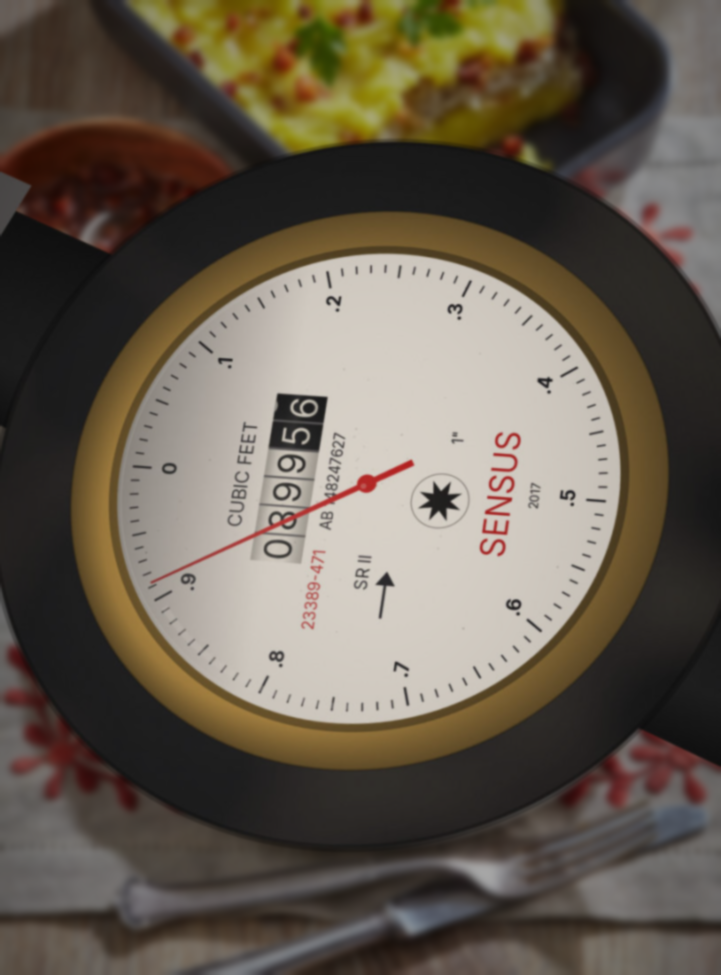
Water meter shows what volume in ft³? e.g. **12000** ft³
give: **89955.91** ft³
